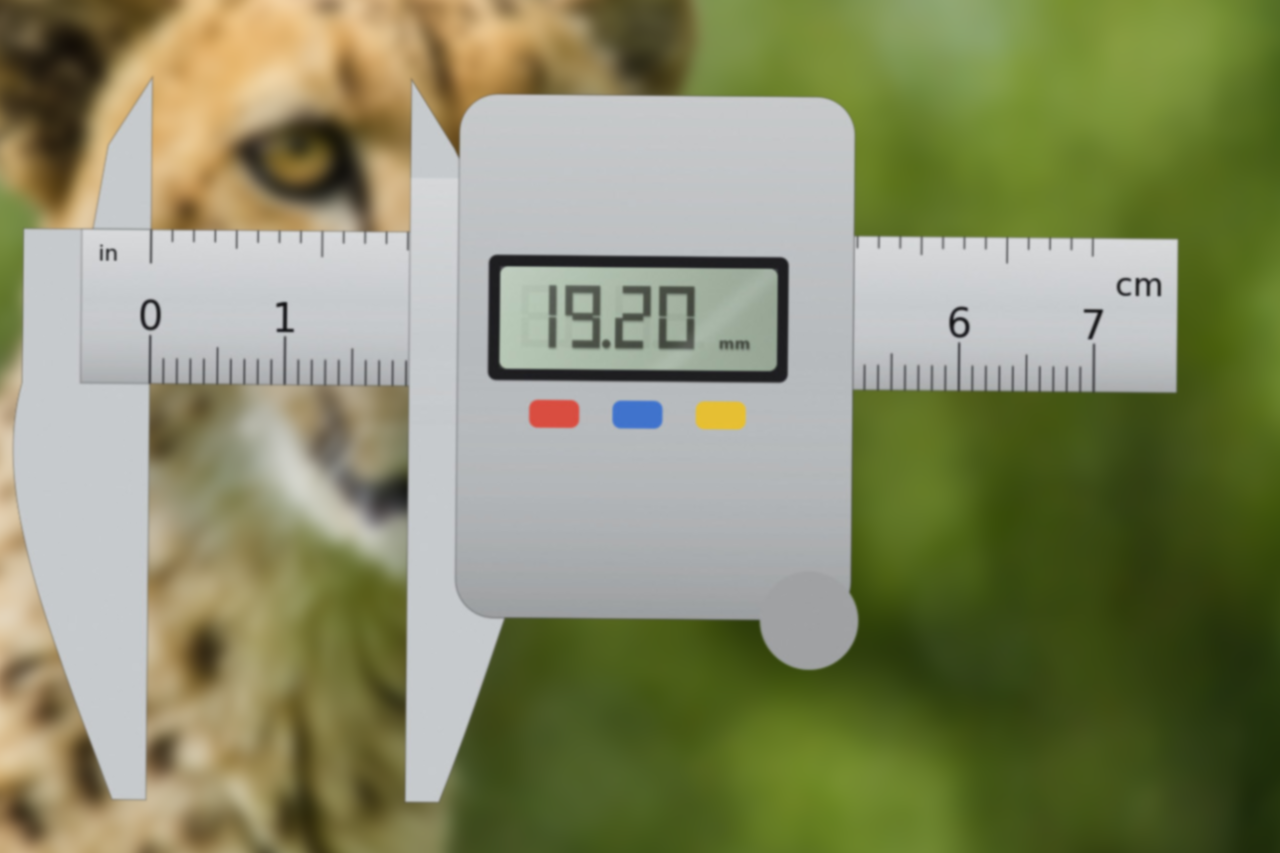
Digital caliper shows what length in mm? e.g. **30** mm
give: **19.20** mm
